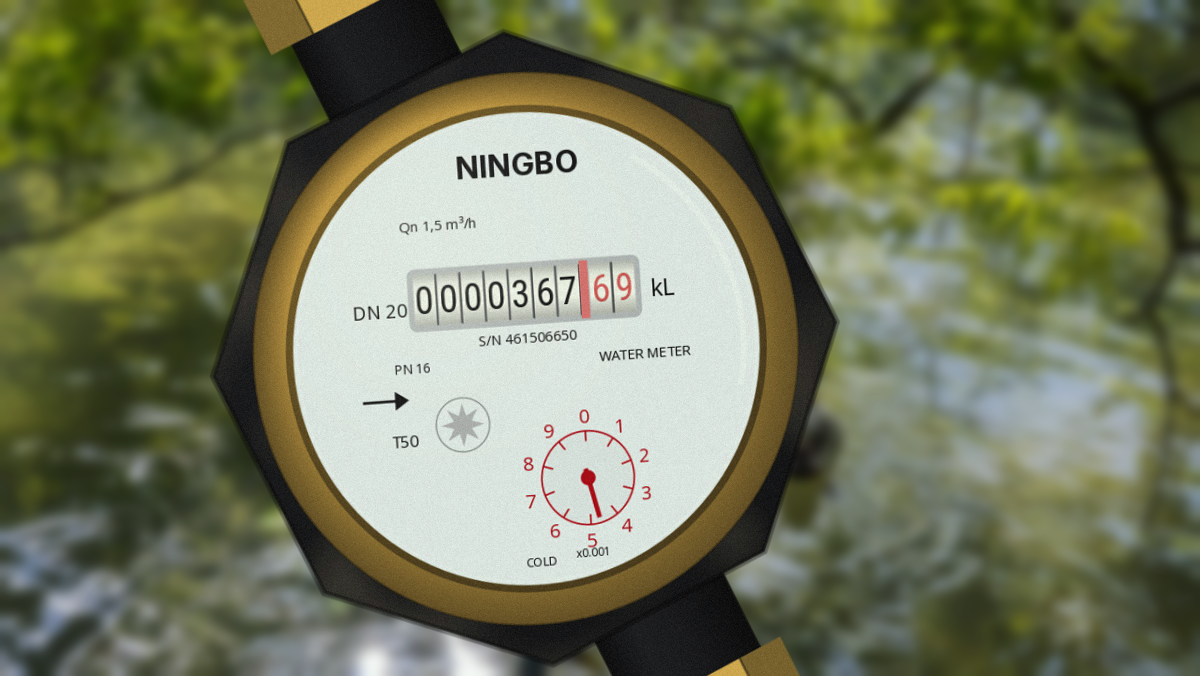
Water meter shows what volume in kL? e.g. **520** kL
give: **367.694** kL
